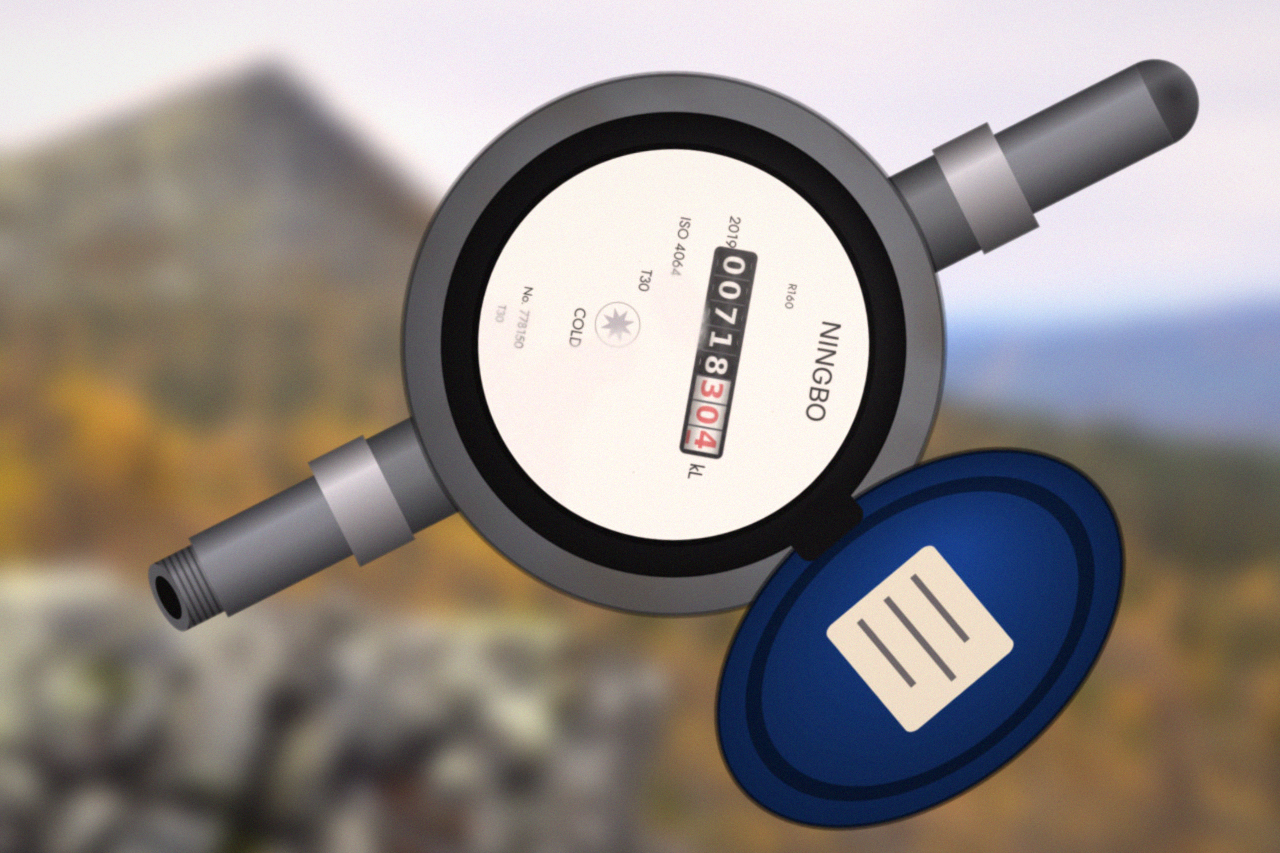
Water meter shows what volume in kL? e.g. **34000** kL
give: **718.304** kL
